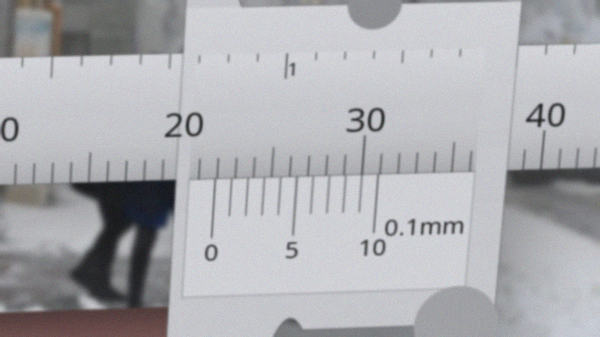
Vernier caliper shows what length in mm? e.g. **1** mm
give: **21.9** mm
